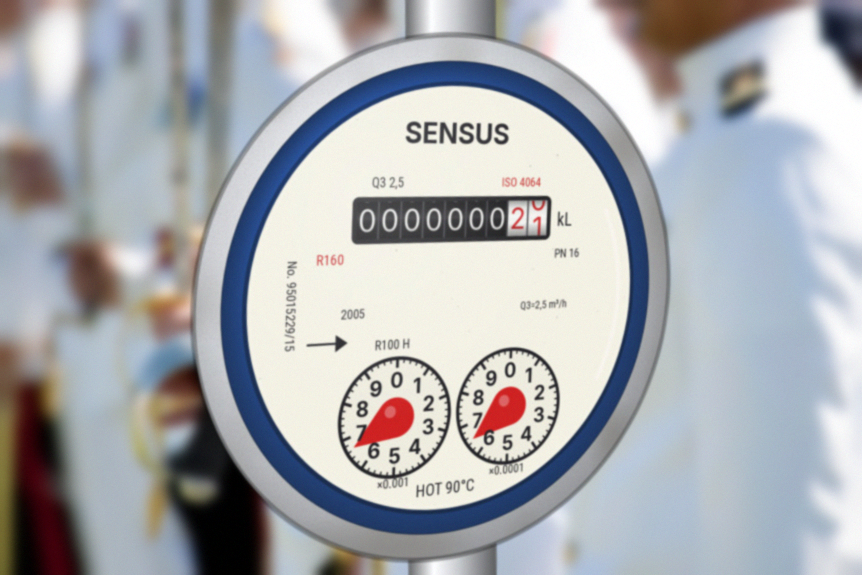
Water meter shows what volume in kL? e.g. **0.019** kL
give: **0.2066** kL
